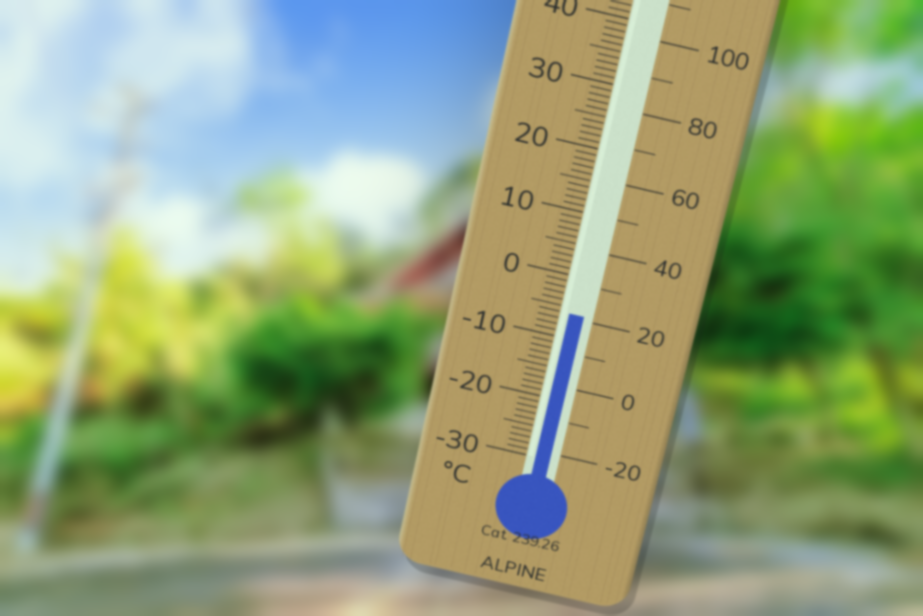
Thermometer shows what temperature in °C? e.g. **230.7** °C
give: **-6** °C
